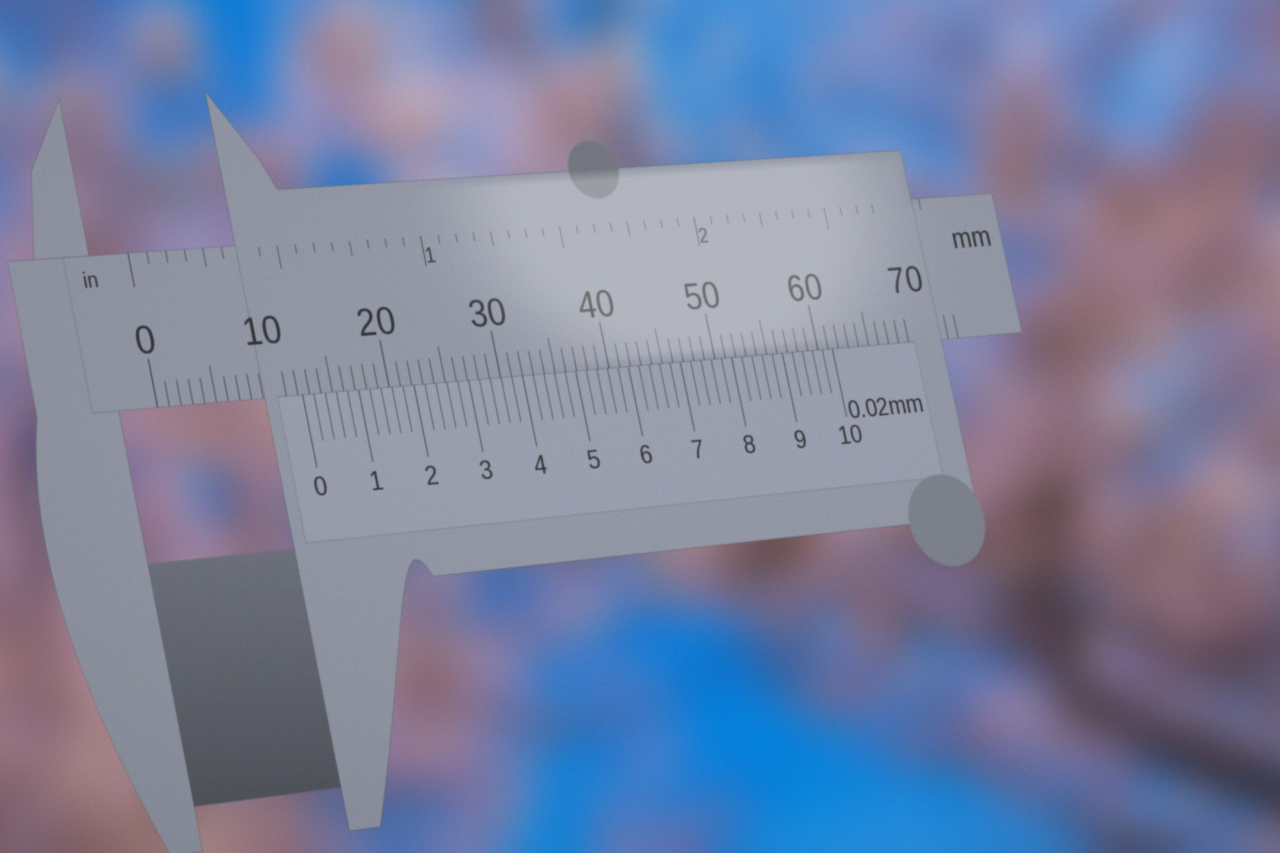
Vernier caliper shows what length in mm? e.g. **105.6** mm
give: **12.4** mm
